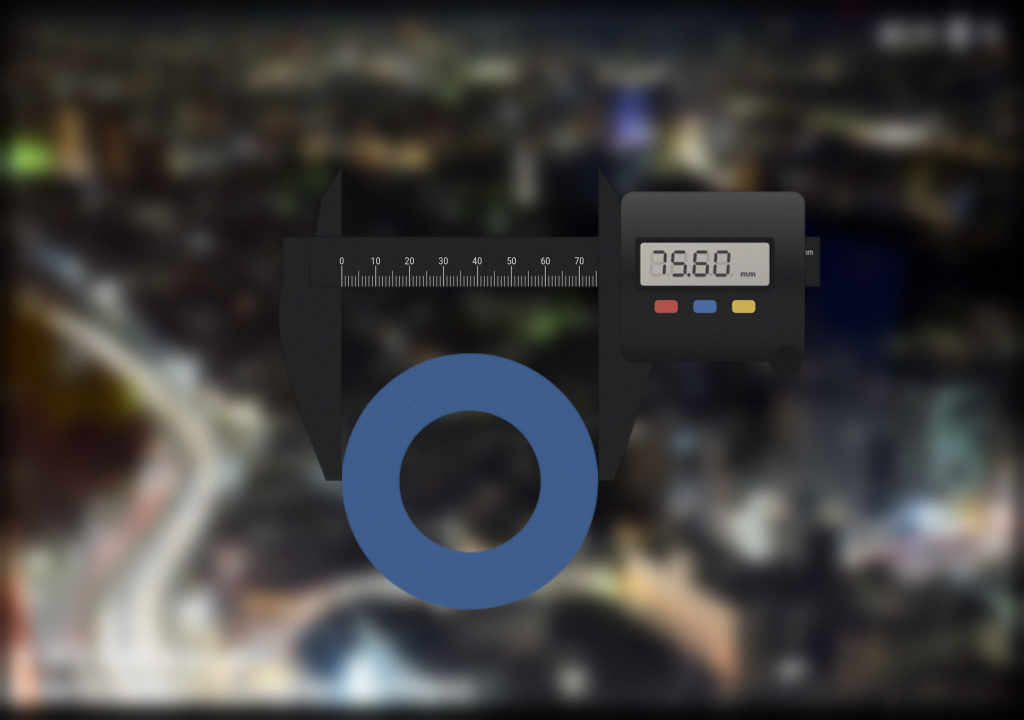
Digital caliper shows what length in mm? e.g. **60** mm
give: **75.60** mm
